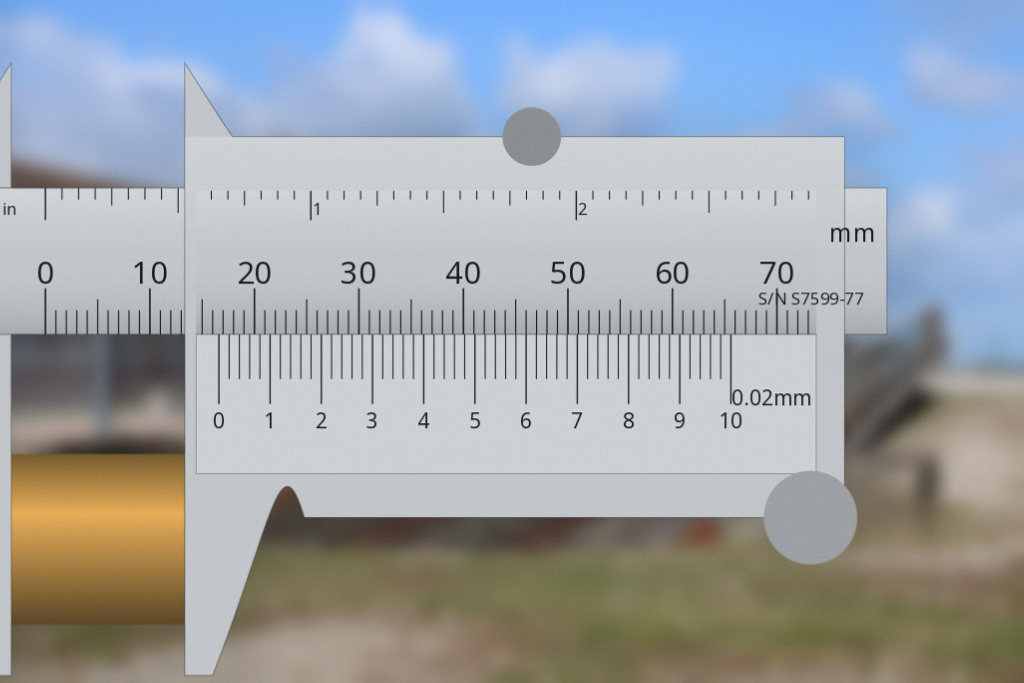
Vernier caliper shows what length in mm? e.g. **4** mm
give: **16.6** mm
